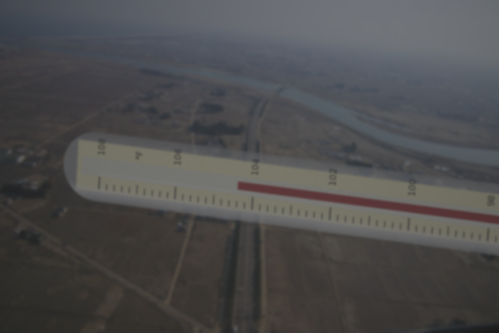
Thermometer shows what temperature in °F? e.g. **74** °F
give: **104.4** °F
